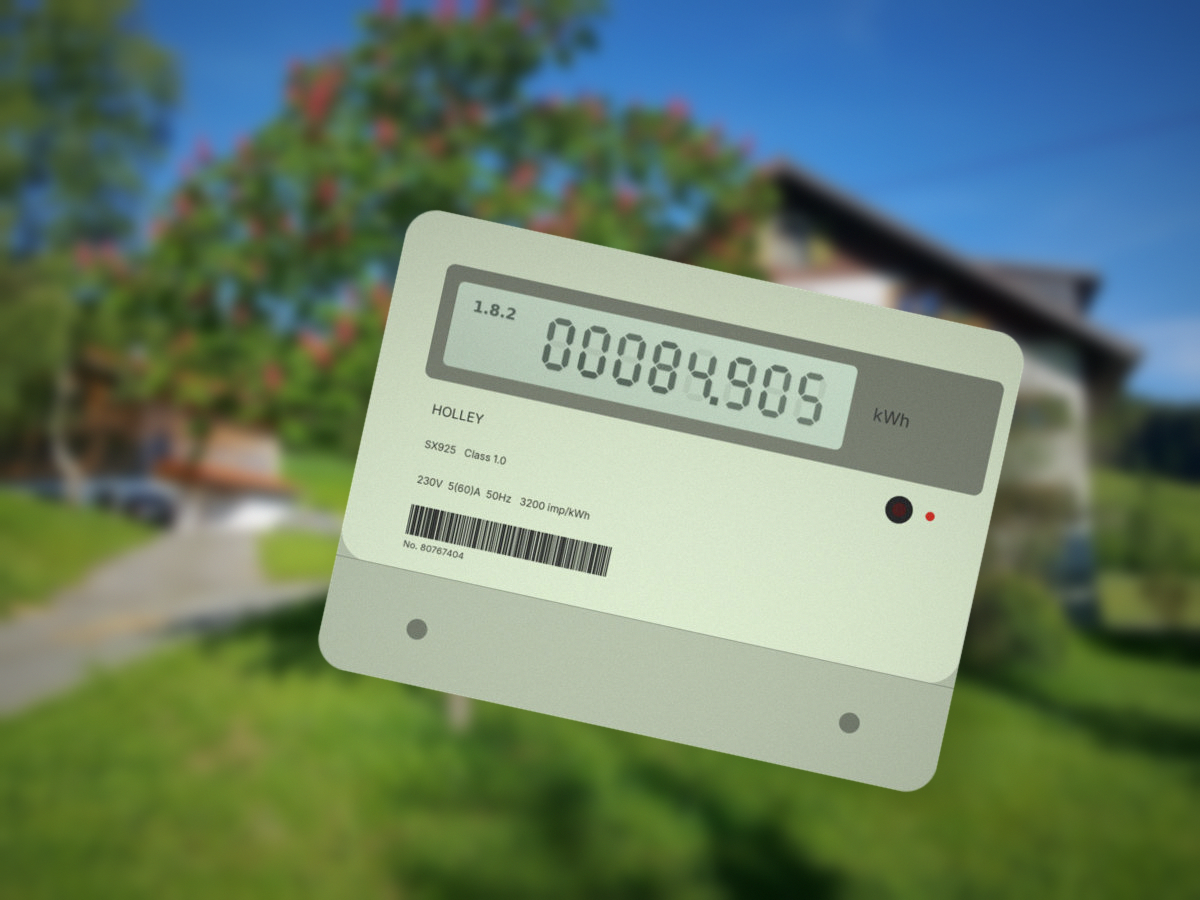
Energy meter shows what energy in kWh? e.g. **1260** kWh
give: **84.905** kWh
